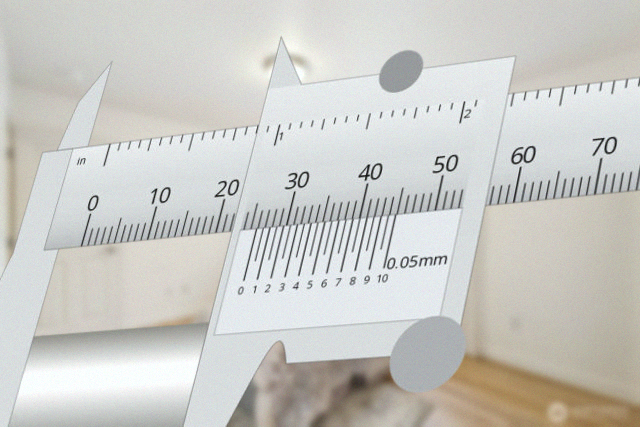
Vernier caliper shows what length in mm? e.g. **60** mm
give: **25.8** mm
